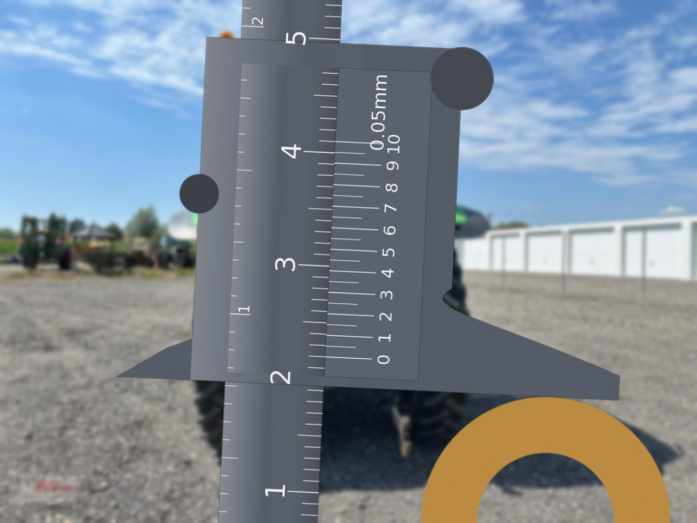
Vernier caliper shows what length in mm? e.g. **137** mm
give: **22.0** mm
